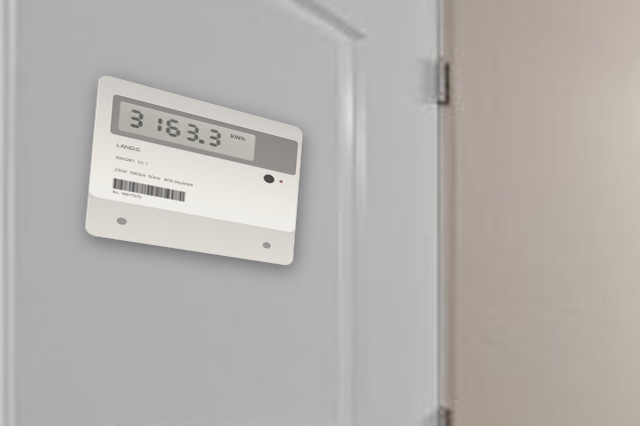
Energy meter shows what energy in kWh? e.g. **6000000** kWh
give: **3163.3** kWh
